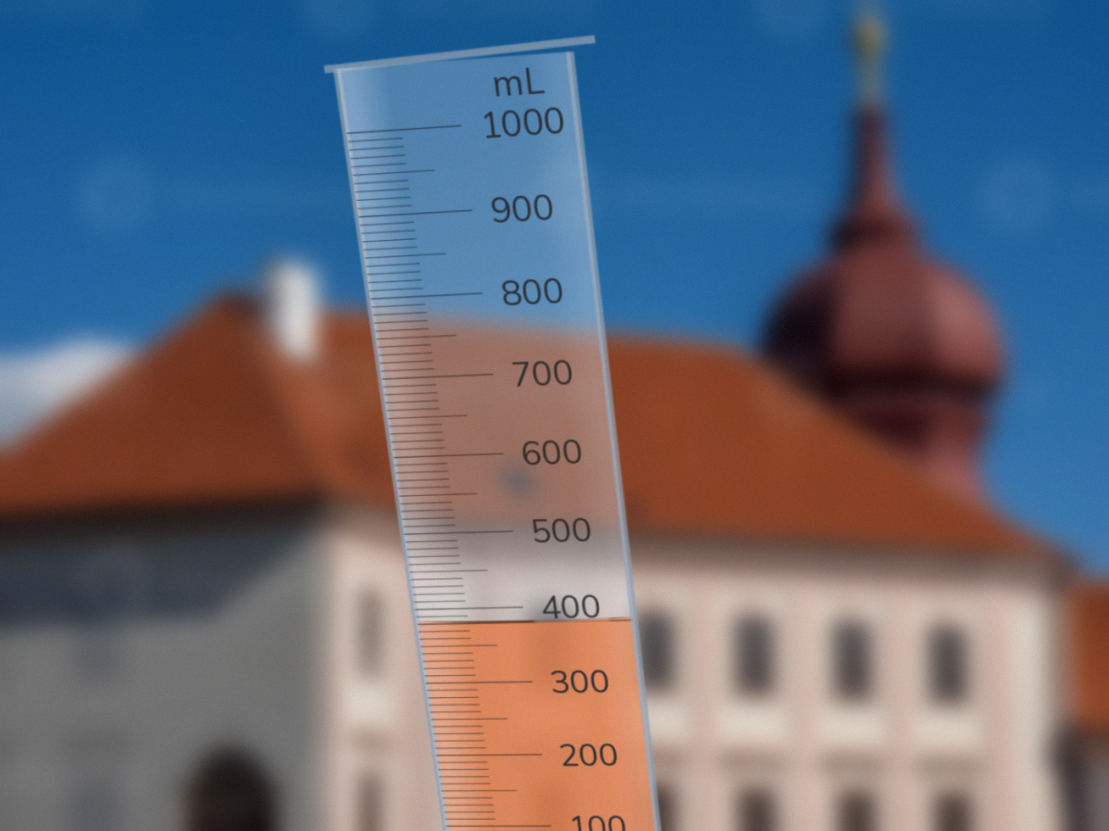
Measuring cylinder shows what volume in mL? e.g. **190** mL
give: **380** mL
